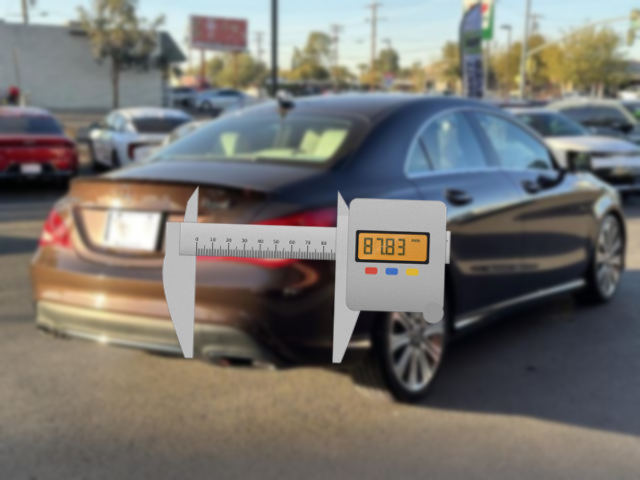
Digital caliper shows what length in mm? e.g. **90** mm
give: **87.83** mm
